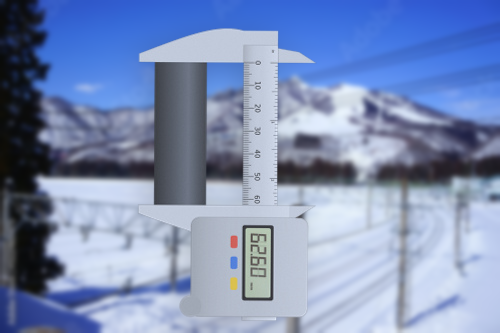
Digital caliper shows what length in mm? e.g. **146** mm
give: **62.60** mm
